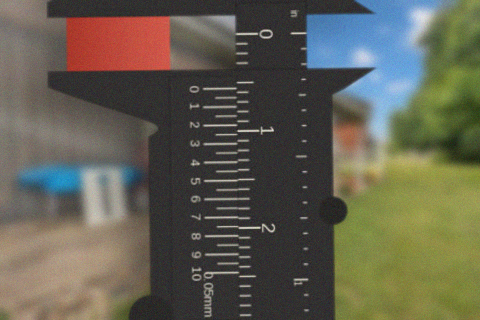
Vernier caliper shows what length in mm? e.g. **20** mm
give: **5.6** mm
